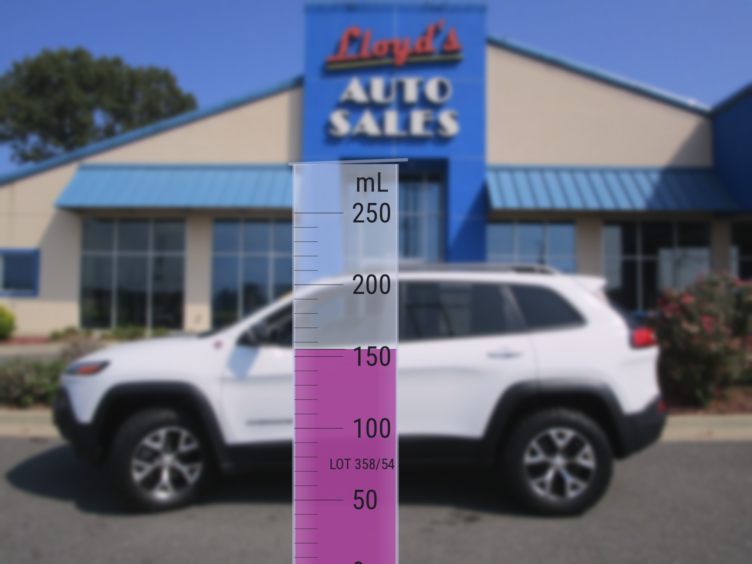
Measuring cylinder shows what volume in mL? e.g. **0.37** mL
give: **155** mL
